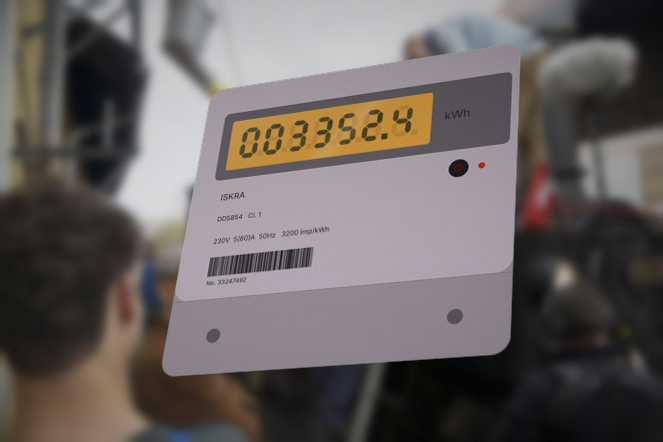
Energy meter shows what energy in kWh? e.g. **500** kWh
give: **3352.4** kWh
